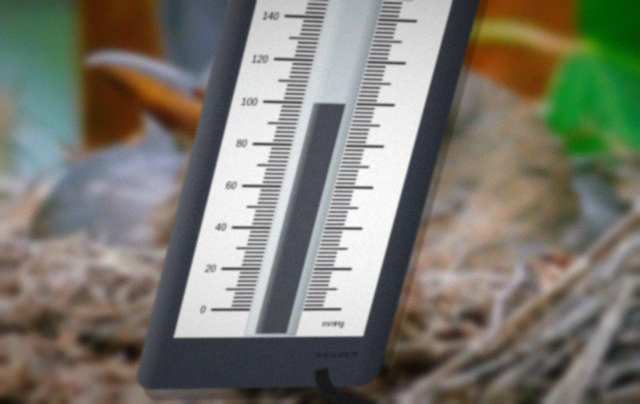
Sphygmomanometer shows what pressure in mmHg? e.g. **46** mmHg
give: **100** mmHg
